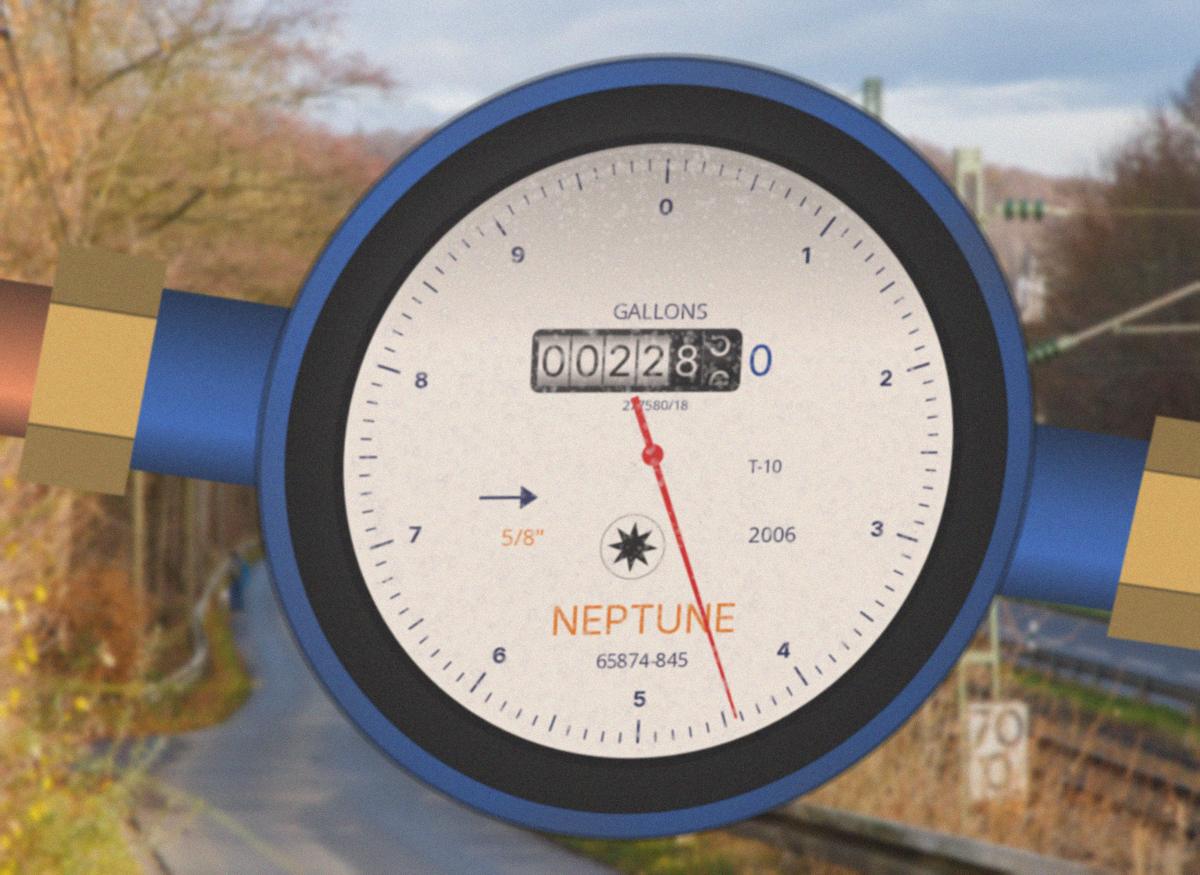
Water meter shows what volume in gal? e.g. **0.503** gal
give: **22854.4** gal
